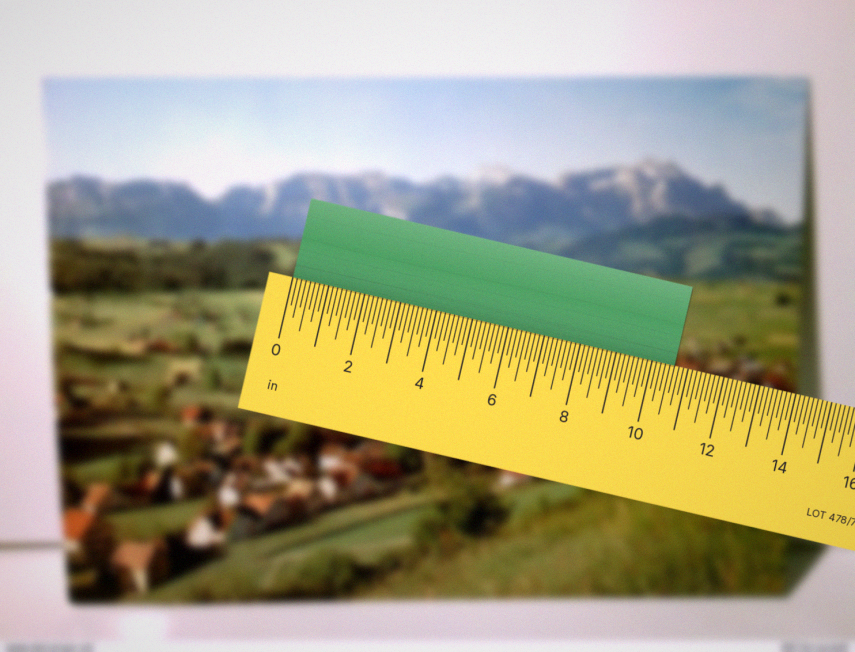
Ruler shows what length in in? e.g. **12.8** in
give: **10.625** in
